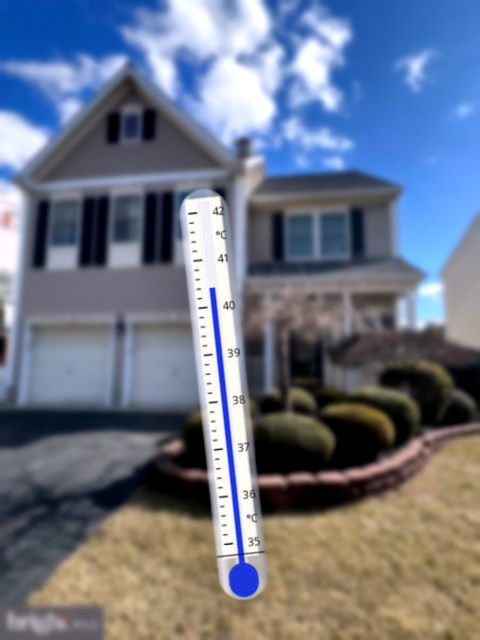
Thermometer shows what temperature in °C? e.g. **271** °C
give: **40.4** °C
